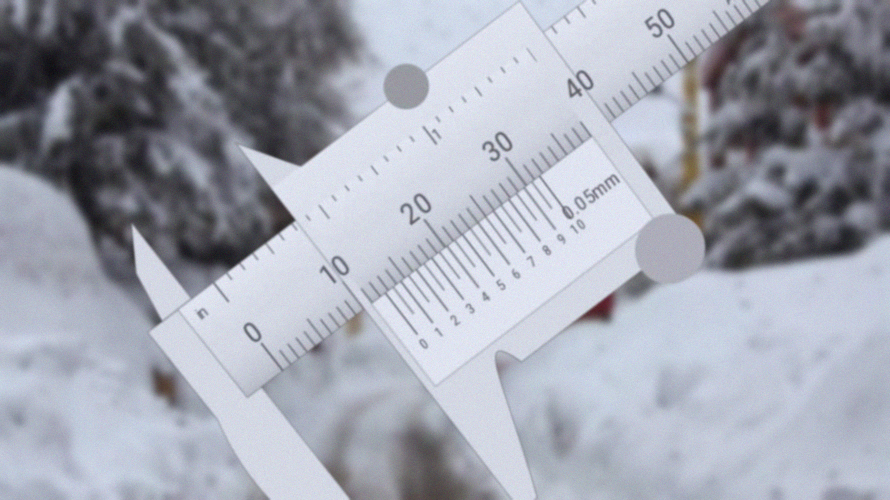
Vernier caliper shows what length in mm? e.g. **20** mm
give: **12.6** mm
